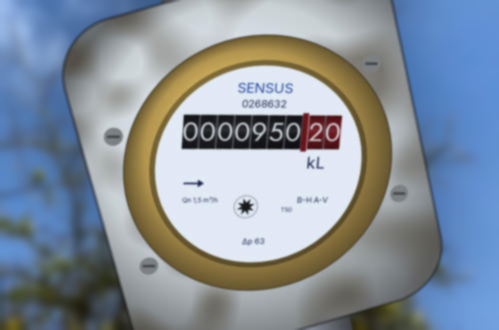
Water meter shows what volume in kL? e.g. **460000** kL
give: **950.20** kL
